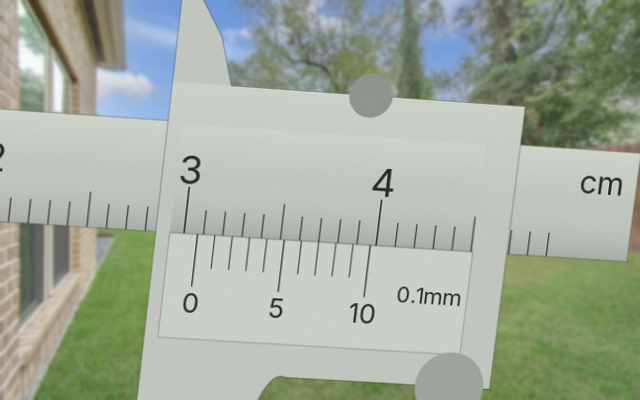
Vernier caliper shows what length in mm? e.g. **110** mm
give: **30.7** mm
